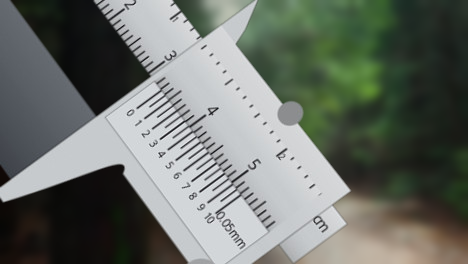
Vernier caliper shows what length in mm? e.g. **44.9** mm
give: **33.2** mm
